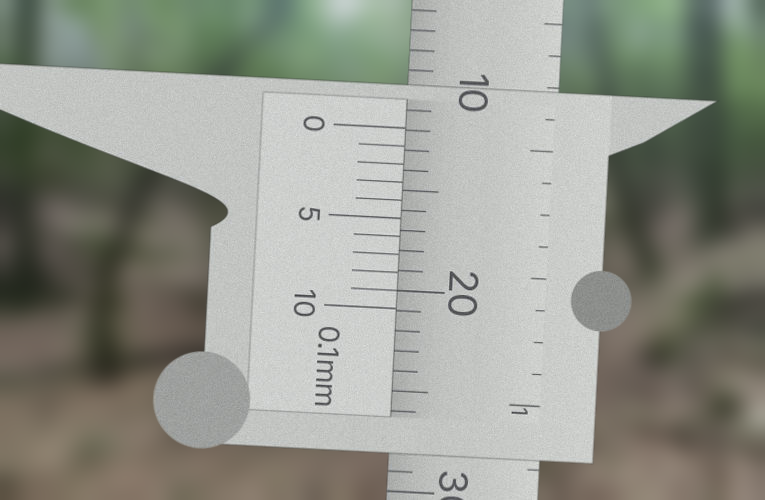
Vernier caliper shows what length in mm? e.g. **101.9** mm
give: **11.9** mm
